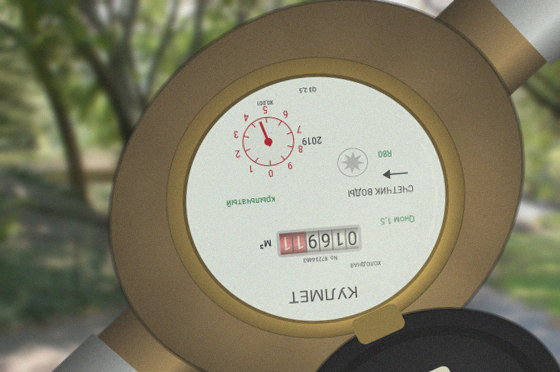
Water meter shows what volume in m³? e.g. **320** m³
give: **169.114** m³
